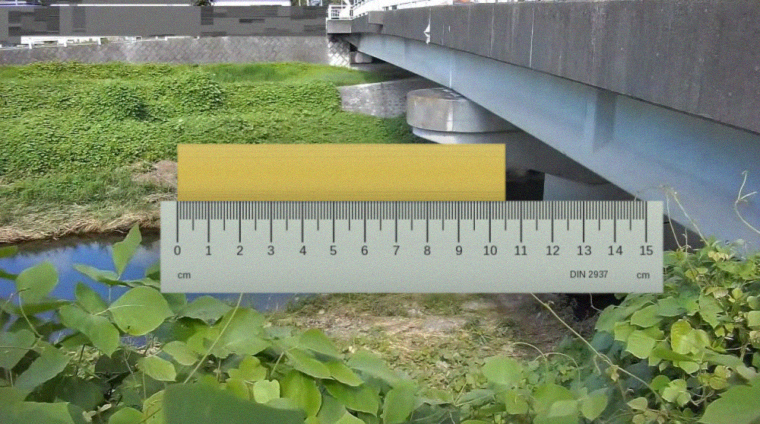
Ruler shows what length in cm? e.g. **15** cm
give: **10.5** cm
